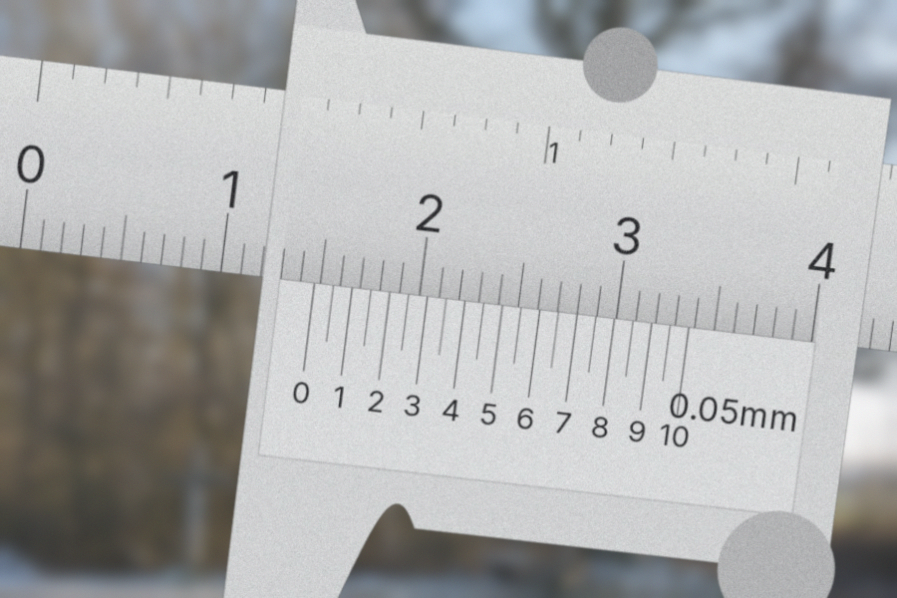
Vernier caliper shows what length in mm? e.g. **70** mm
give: **14.7** mm
